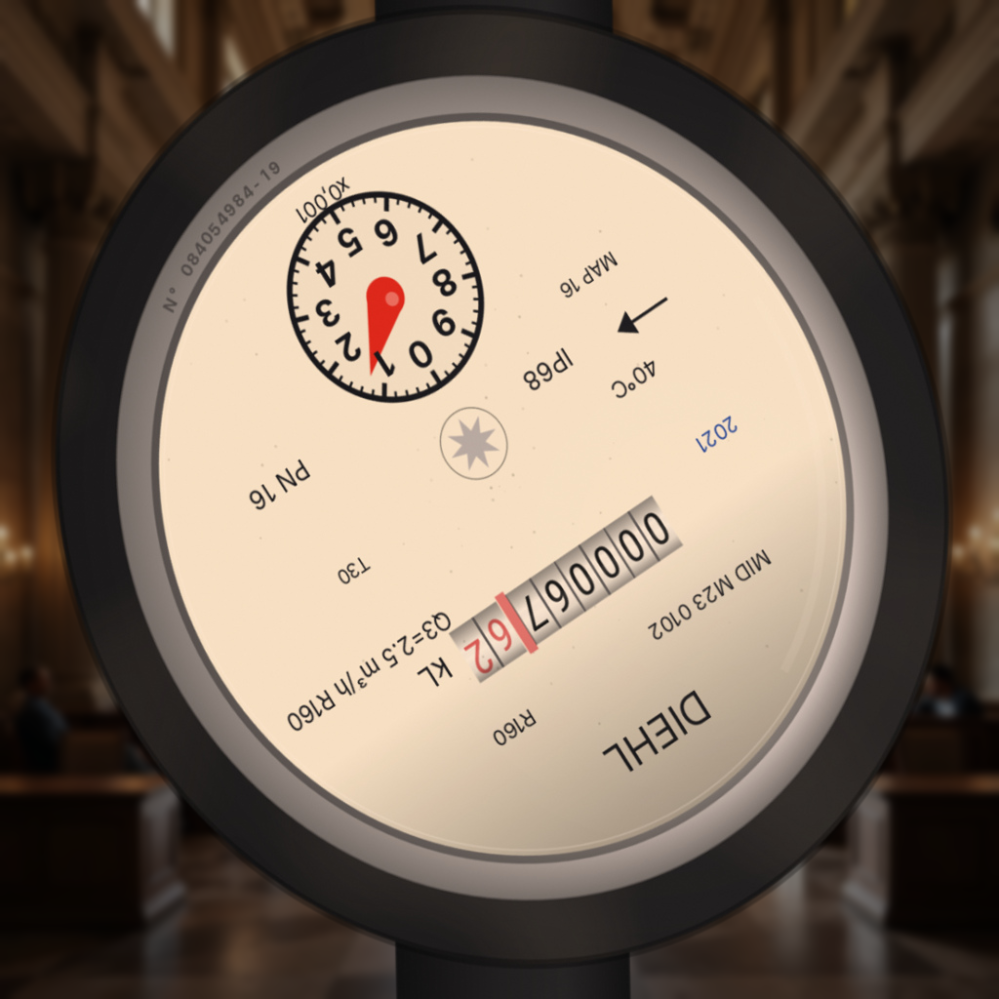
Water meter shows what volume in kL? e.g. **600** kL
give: **67.621** kL
